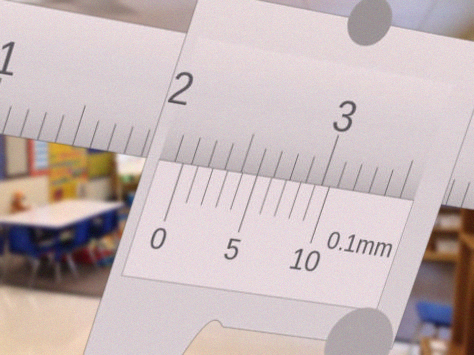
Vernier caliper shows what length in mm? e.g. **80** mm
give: **21.5** mm
